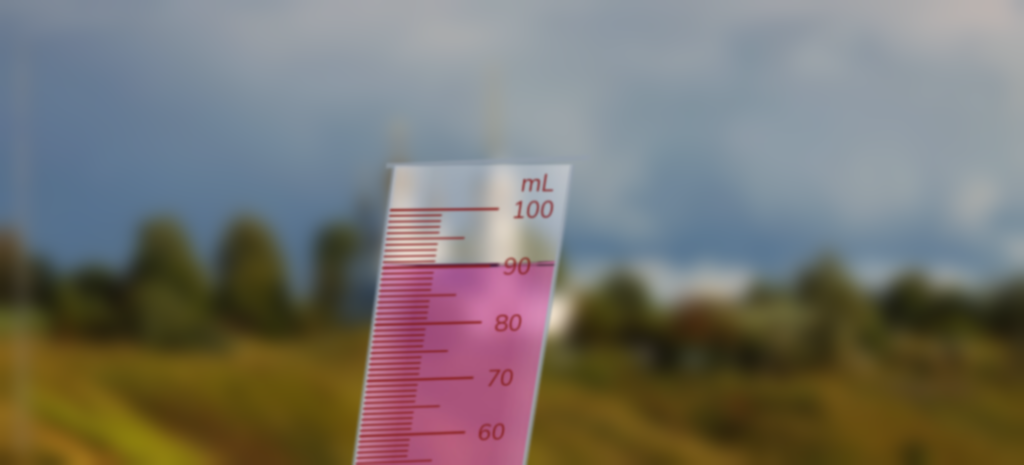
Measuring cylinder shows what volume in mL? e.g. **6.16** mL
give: **90** mL
